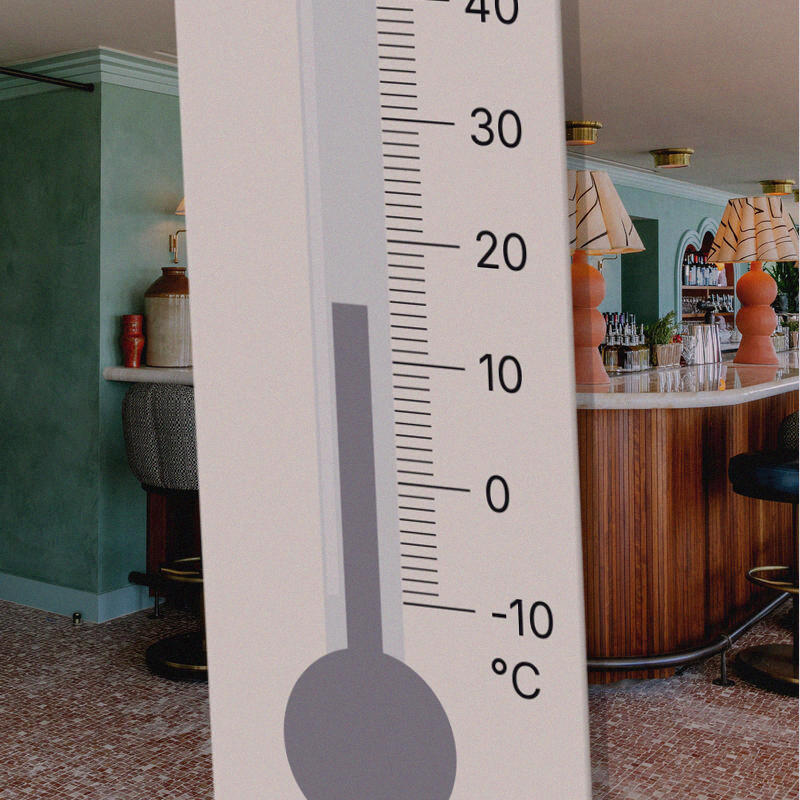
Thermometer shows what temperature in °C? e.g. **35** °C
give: **14.5** °C
